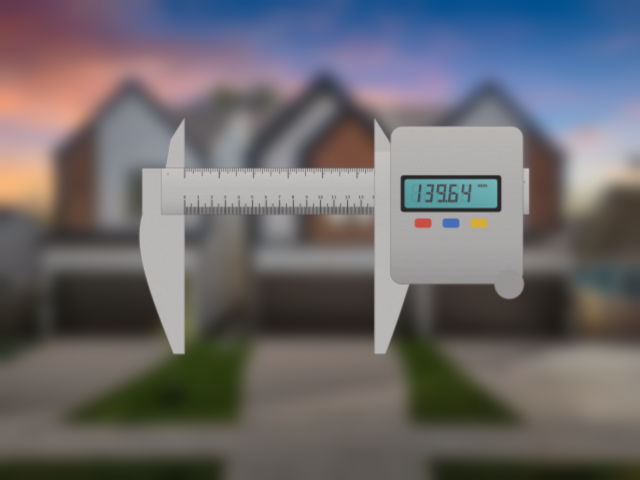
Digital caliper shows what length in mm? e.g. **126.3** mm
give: **139.64** mm
